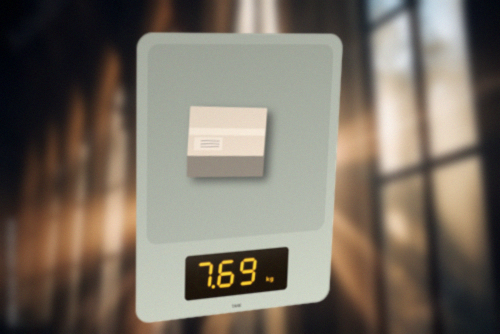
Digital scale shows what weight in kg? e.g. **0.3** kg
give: **7.69** kg
